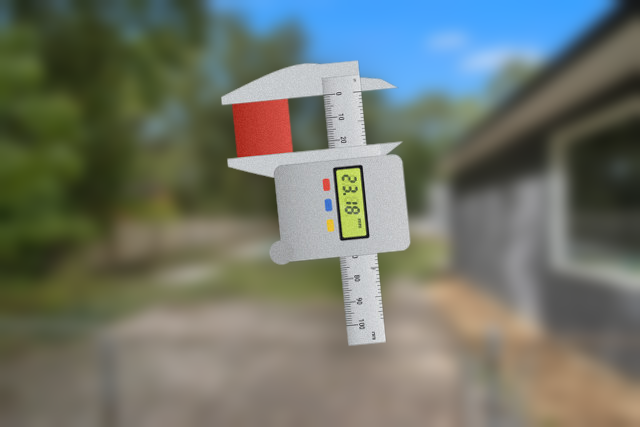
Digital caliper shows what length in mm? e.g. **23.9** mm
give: **23.18** mm
